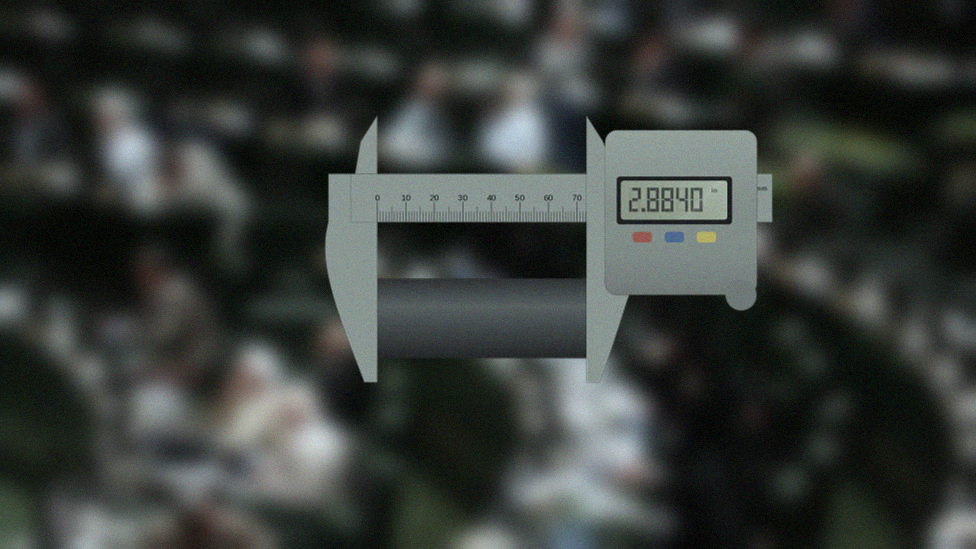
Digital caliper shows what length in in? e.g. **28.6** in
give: **2.8840** in
